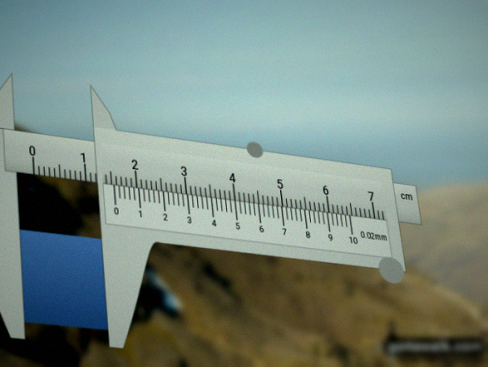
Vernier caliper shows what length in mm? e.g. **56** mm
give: **15.5** mm
